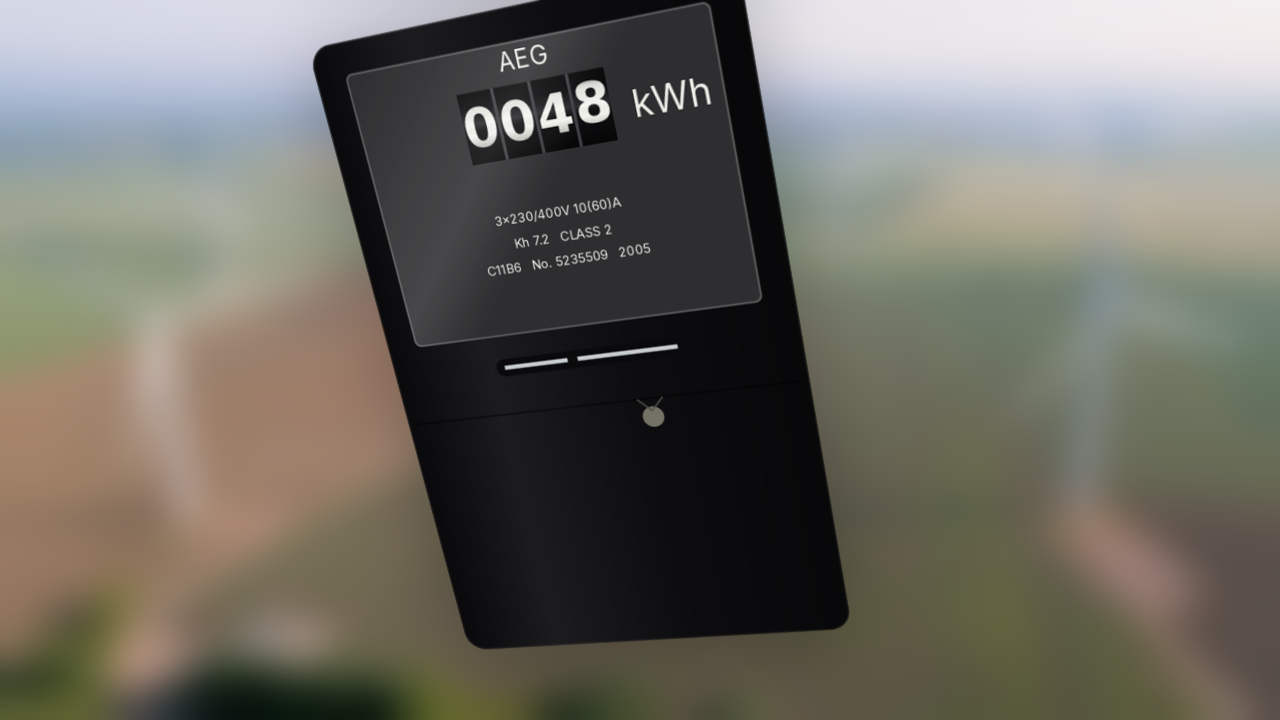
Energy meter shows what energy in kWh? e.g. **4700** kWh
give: **48** kWh
